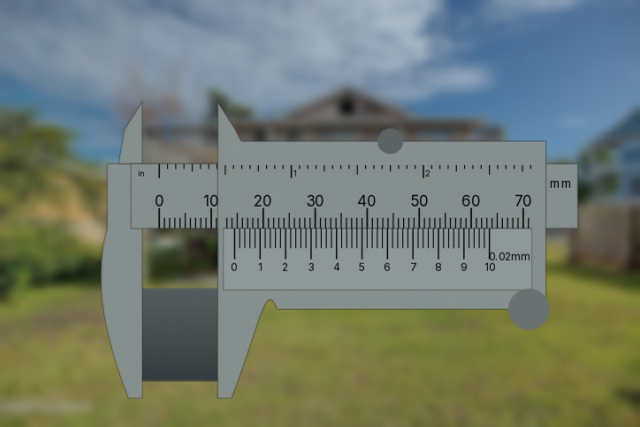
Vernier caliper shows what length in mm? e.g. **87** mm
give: **14.5** mm
